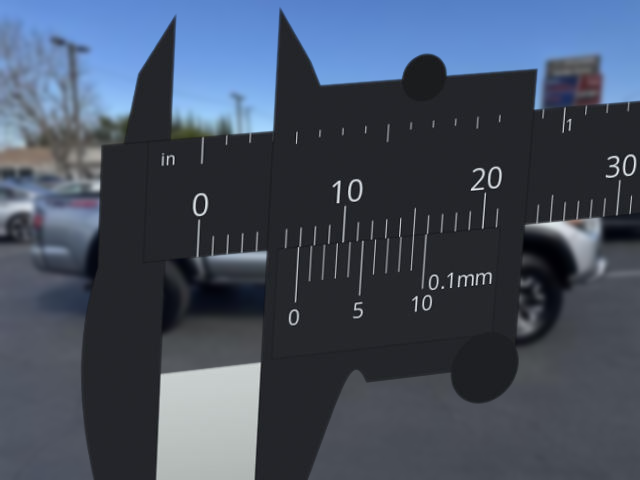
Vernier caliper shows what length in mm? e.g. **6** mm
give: **6.9** mm
